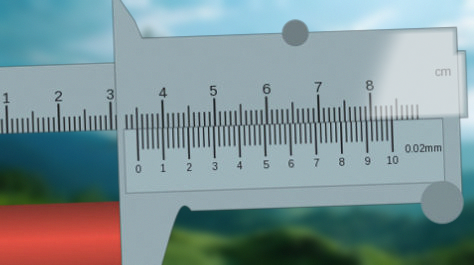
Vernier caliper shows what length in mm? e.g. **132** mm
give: **35.0** mm
